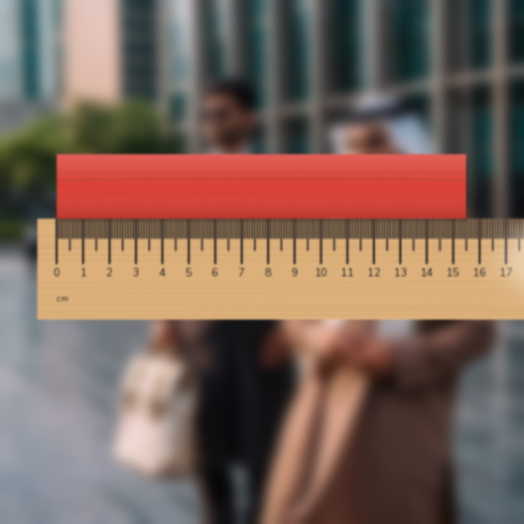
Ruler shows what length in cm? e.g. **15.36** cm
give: **15.5** cm
